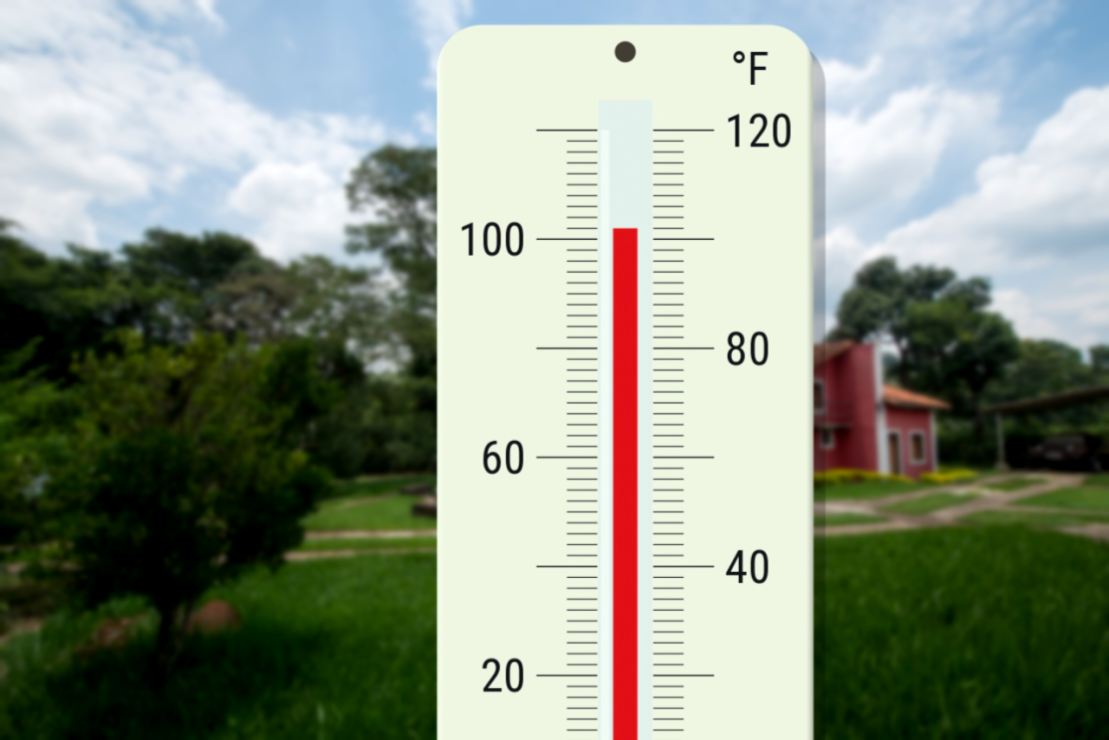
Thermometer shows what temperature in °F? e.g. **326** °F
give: **102** °F
